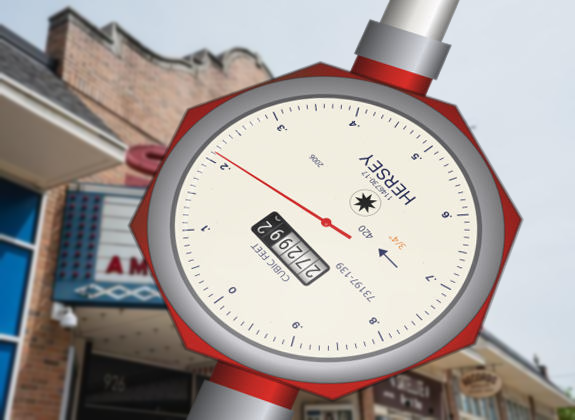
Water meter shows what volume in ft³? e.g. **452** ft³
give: **272992.21** ft³
